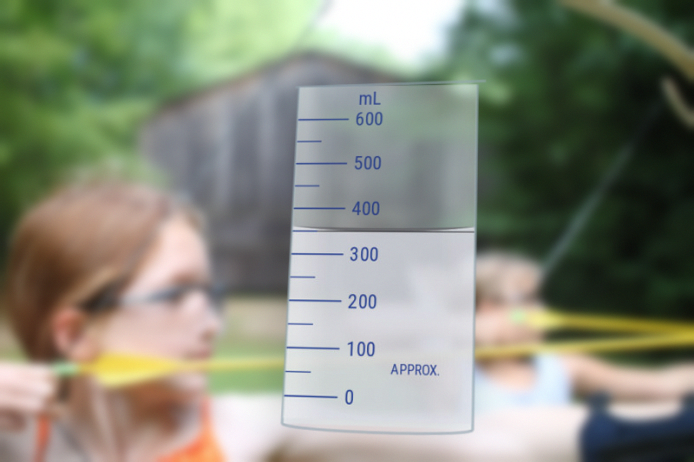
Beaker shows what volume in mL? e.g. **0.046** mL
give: **350** mL
